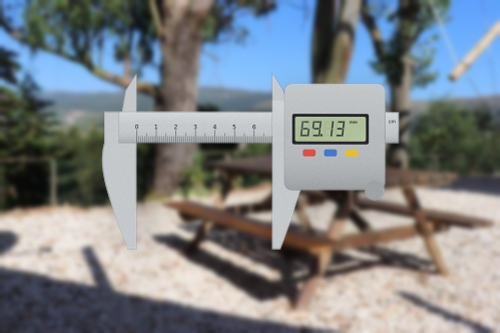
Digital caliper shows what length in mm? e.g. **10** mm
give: **69.13** mm
